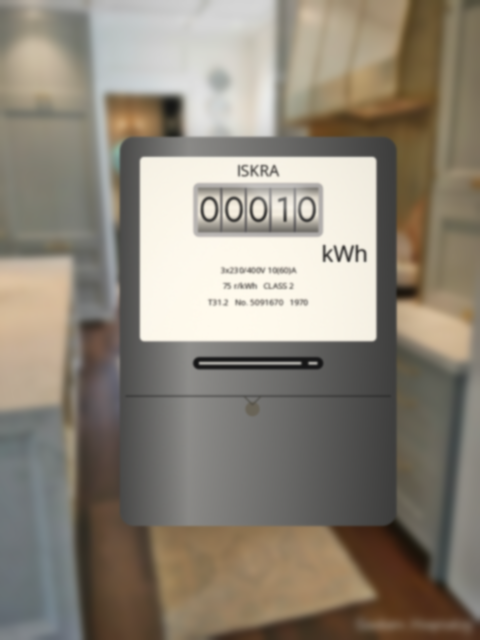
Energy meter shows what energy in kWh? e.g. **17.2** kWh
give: **10** kWh
